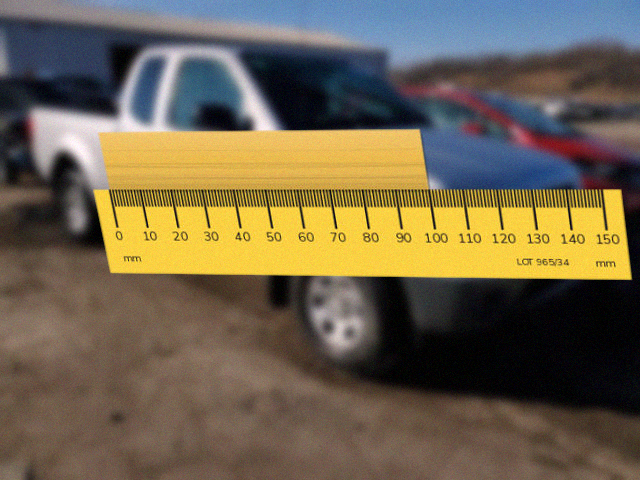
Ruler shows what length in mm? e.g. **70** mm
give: **100** mm
